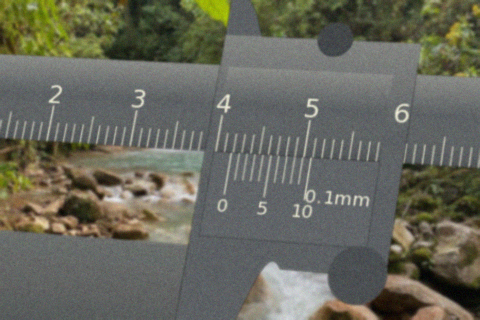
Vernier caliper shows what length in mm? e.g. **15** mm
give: **41.8** mm
